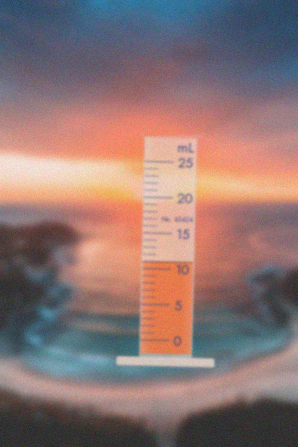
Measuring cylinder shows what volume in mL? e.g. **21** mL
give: **11** mL
